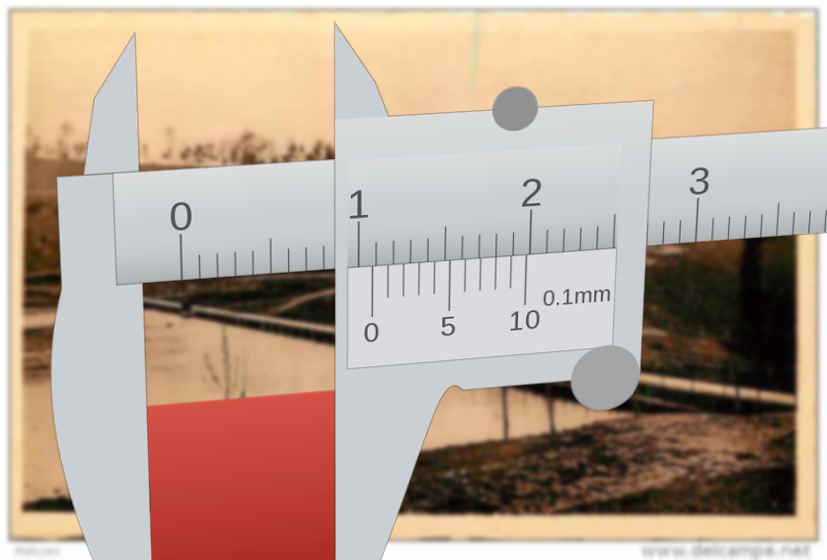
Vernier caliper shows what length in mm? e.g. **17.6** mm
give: **10.8** mm
